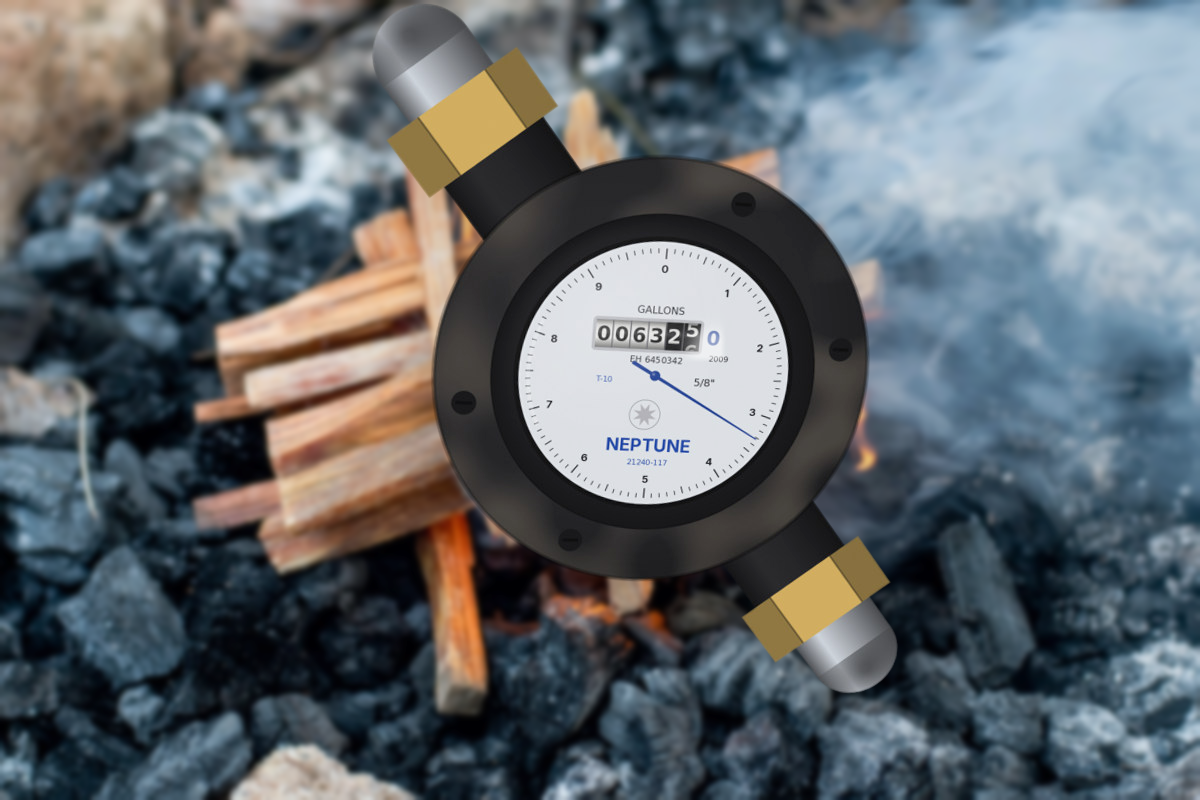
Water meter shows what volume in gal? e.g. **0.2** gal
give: **63253.3** gal
